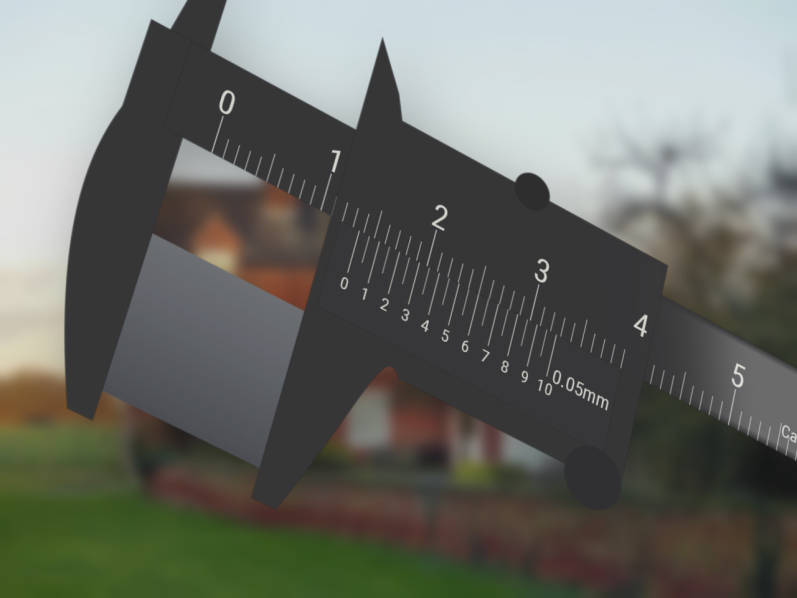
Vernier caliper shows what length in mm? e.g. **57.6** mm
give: **13.6** mm
